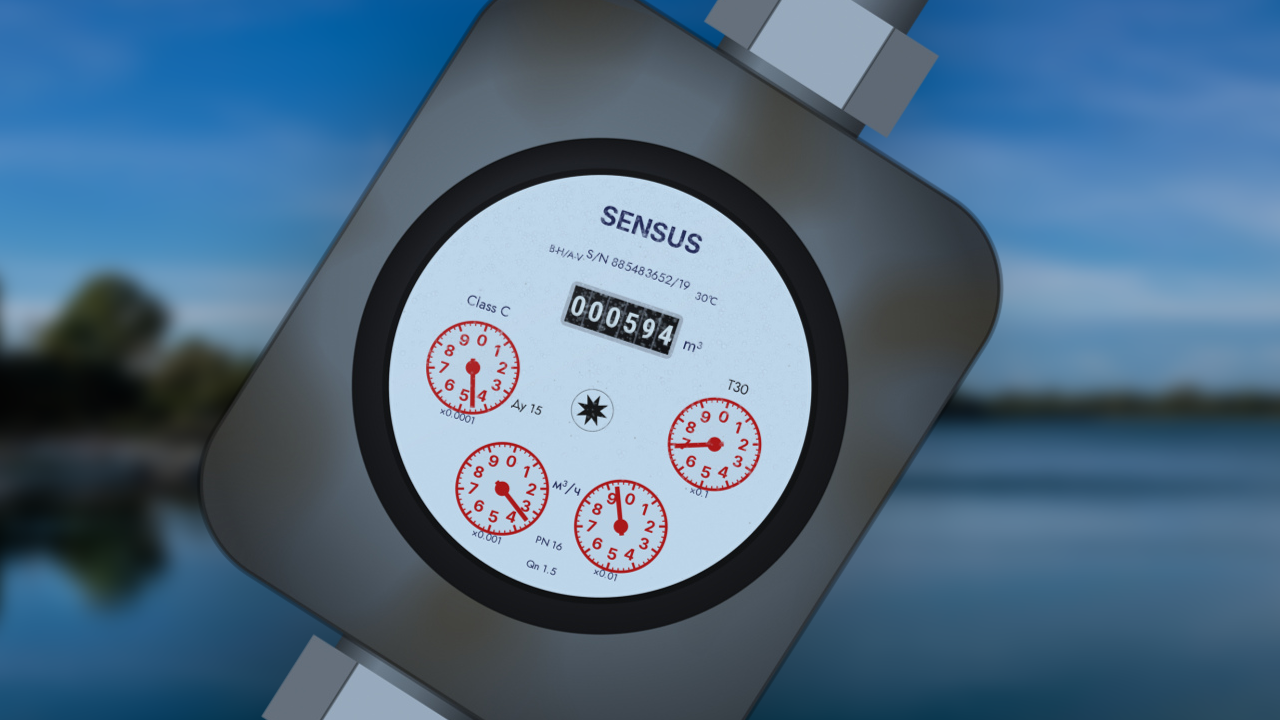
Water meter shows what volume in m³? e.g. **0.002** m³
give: **594.6934** m³
